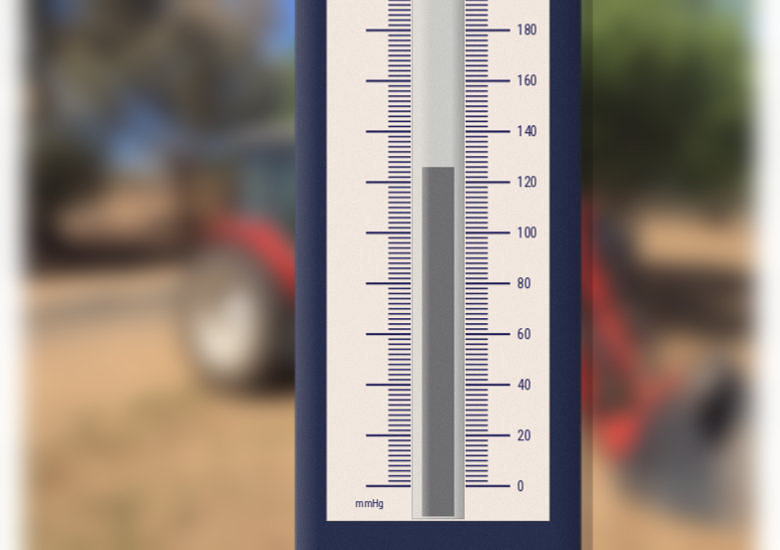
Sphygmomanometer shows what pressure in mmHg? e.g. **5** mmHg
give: **126** mmHg
